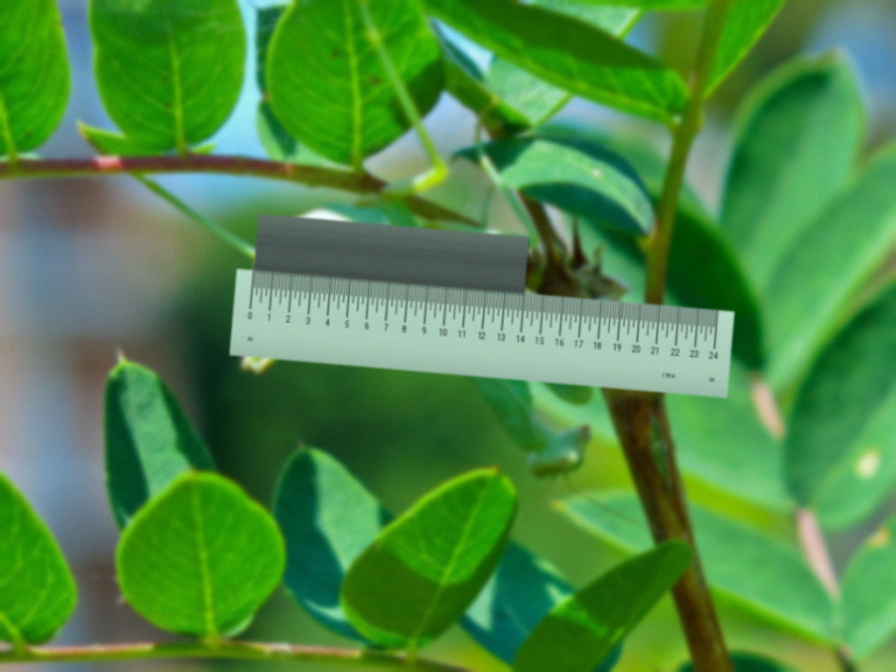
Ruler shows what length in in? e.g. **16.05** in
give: **14** in
